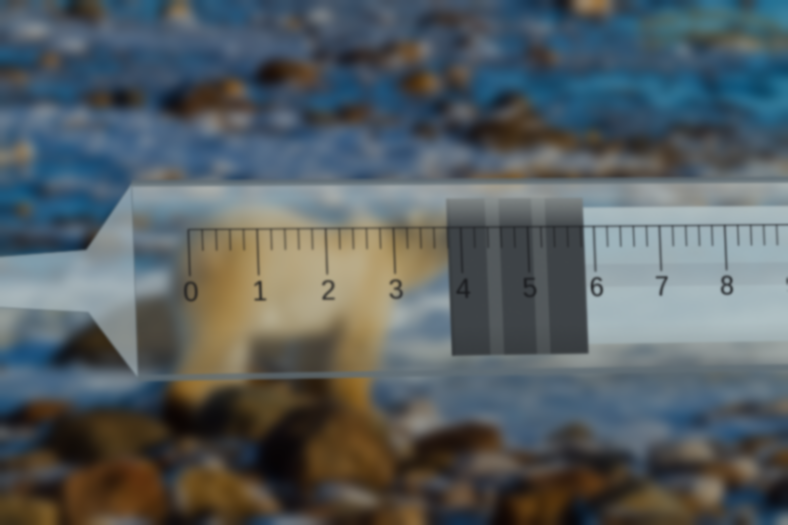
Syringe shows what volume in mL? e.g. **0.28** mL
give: **3.8** mL
